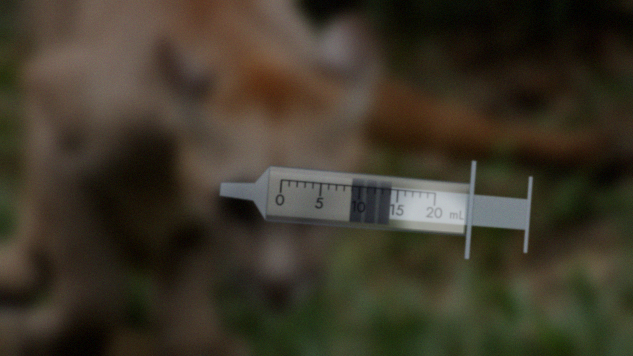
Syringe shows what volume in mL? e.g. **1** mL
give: **9** mL
